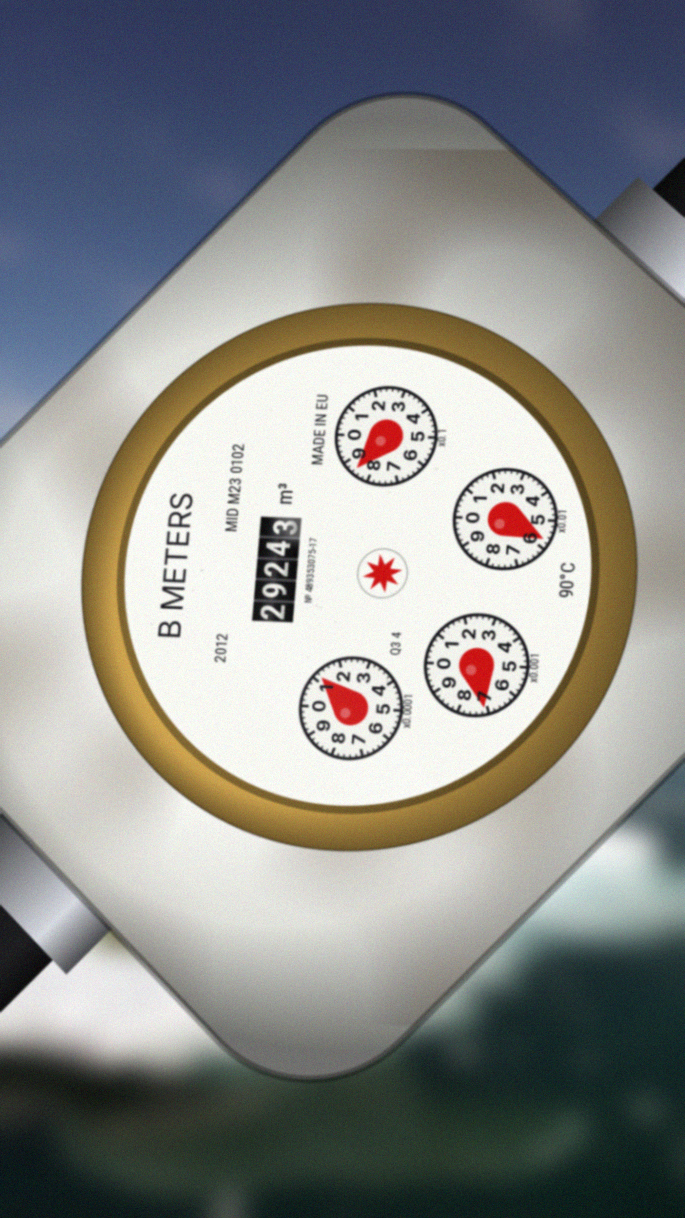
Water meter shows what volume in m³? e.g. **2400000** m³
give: **29242.8571** m³
